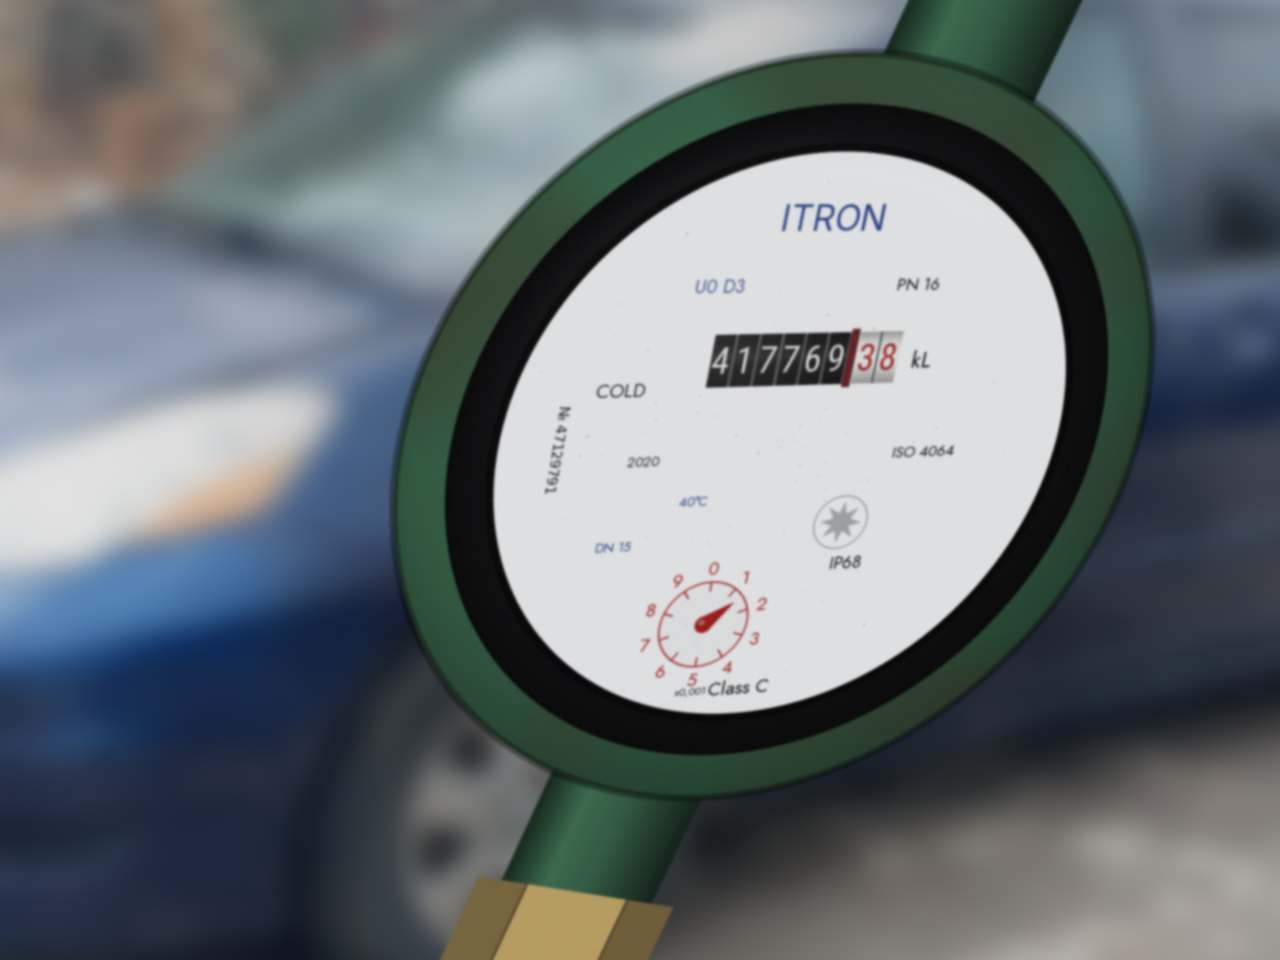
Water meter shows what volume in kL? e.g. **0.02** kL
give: **417769.381** kL
